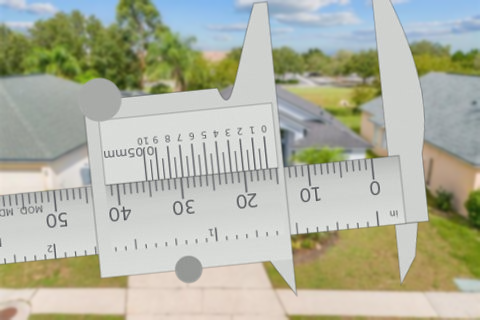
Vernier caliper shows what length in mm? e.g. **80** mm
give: **16.4** mm
